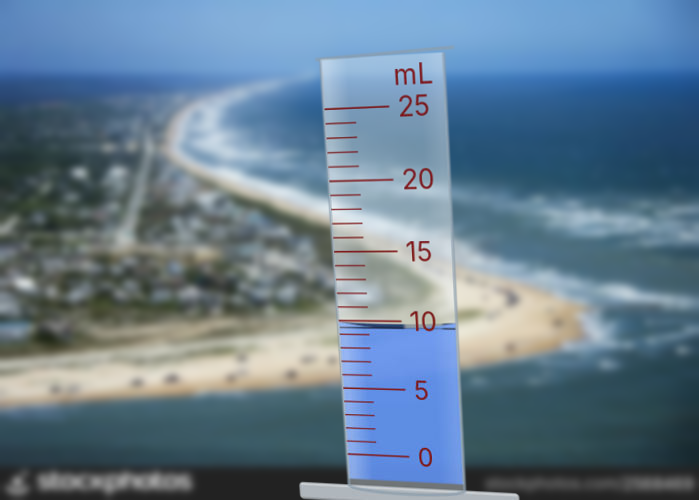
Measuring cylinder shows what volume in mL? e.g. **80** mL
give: **9.5** mL
